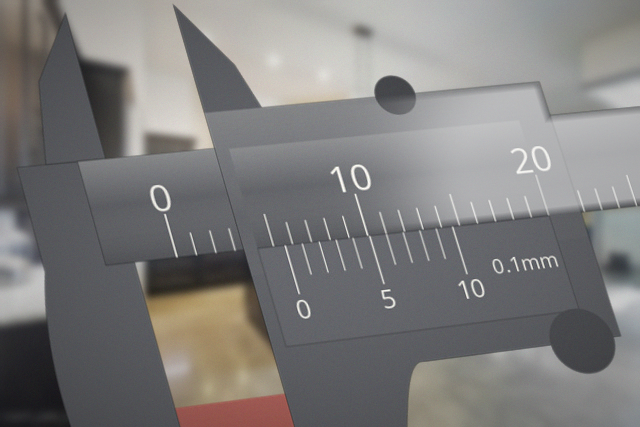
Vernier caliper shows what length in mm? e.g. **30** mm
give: **5.6** mm
